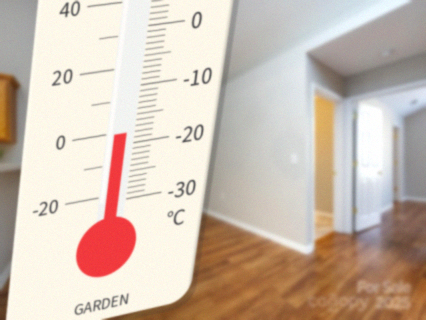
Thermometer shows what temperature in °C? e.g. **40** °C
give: **-18** °C
